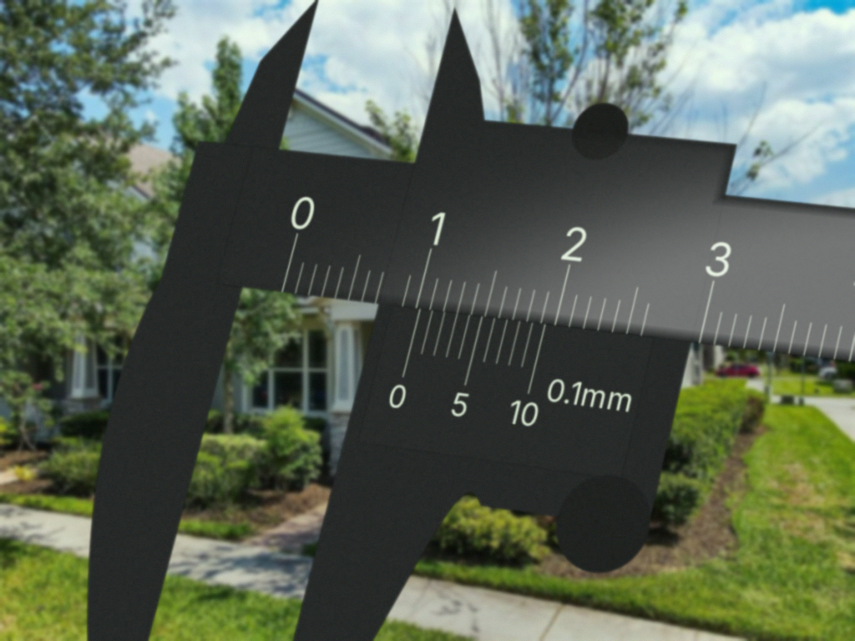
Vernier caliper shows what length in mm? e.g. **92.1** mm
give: **10.3** mm
